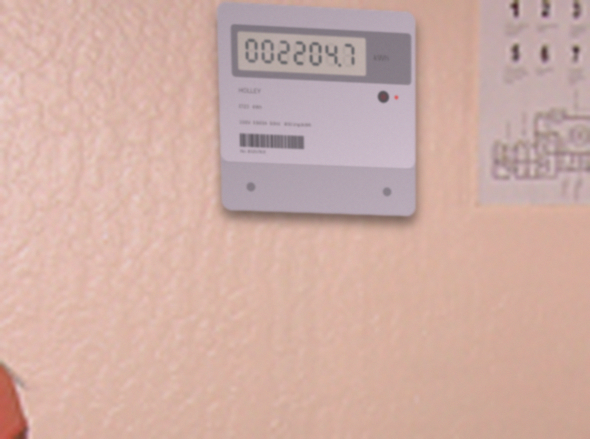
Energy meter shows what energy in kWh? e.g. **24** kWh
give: **2204.7** kWh
